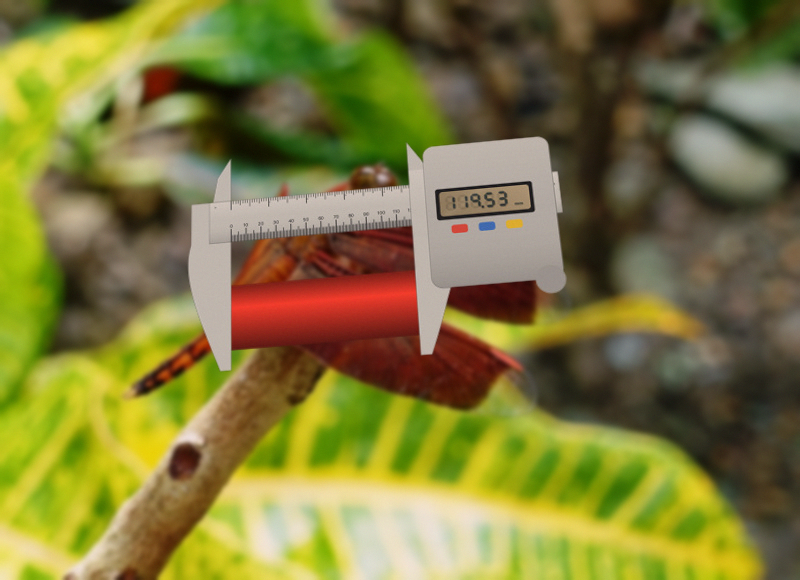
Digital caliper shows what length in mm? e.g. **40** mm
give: **119.53** mm
